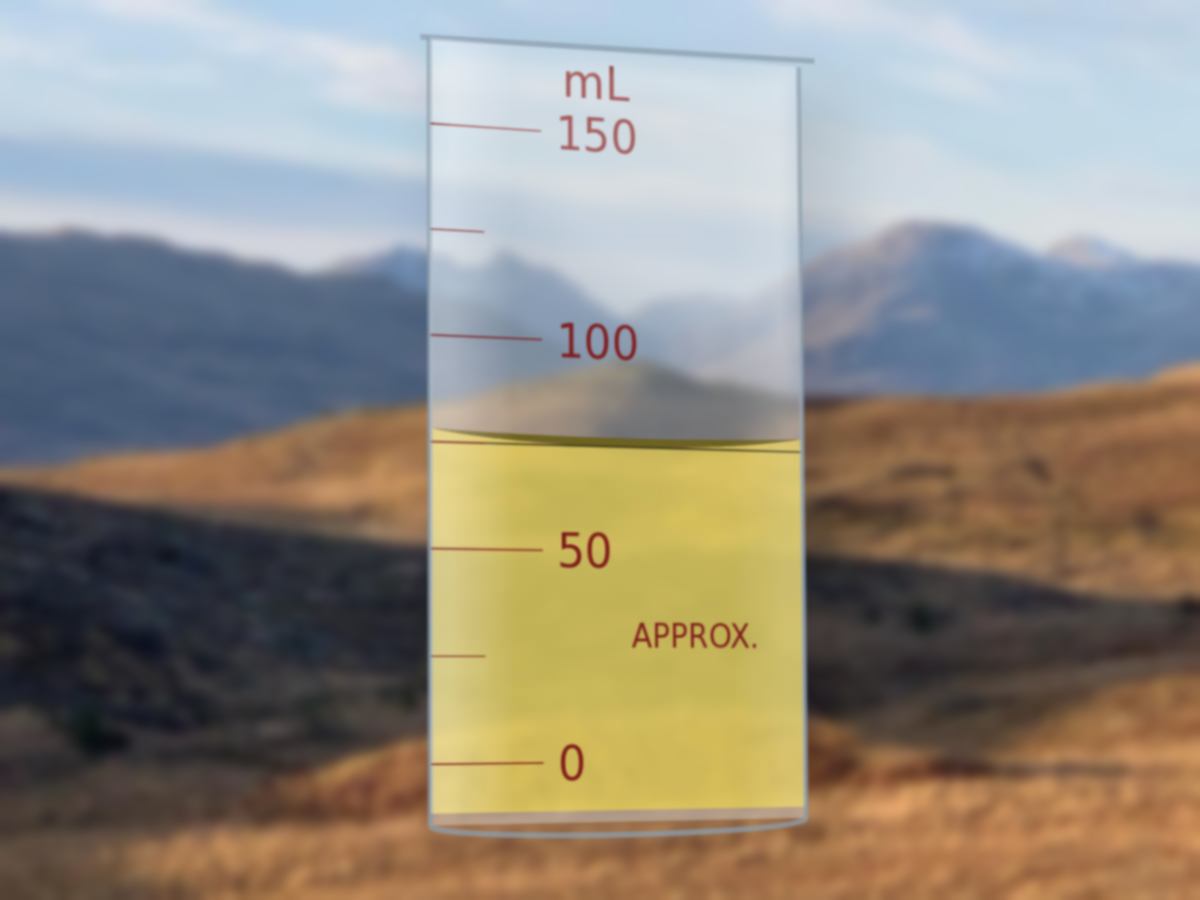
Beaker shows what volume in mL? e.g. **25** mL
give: **75** mL
